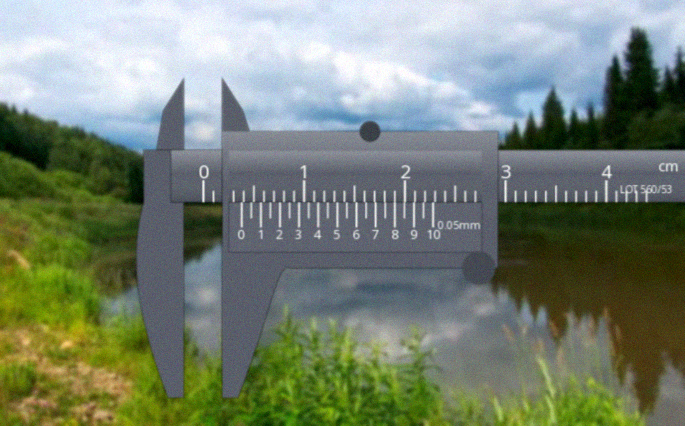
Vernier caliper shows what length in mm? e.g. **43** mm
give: **3.8** mm
